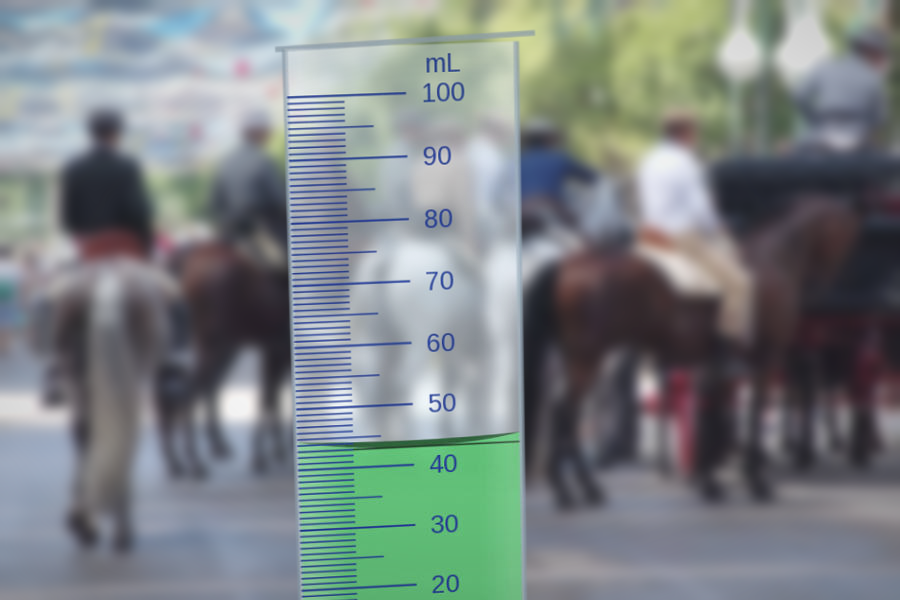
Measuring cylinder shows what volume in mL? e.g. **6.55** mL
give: **43** mL
